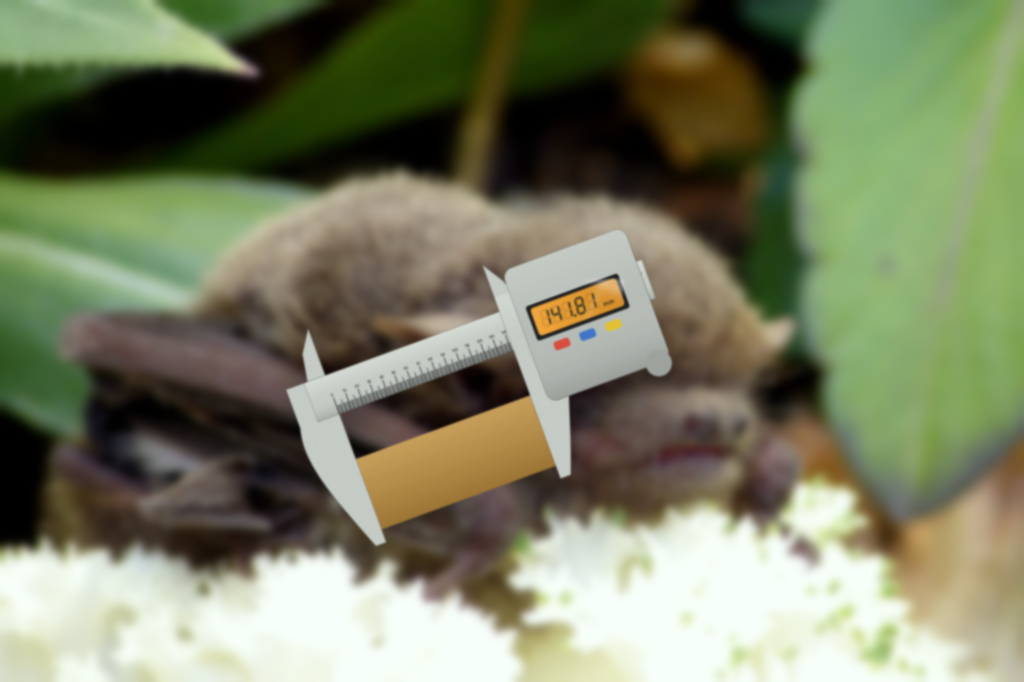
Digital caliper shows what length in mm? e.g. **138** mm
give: **141.81** mm
